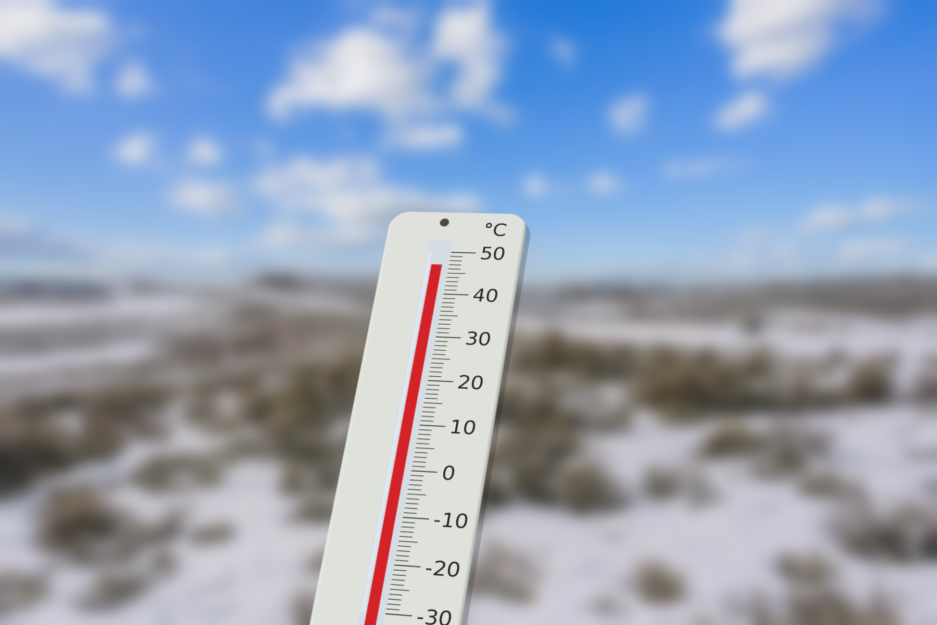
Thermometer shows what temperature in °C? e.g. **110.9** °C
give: **47** °C
